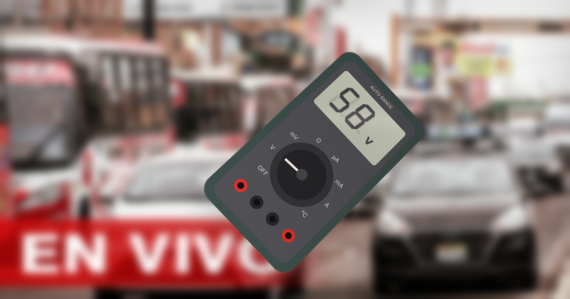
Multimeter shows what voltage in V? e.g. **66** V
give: **58** V
